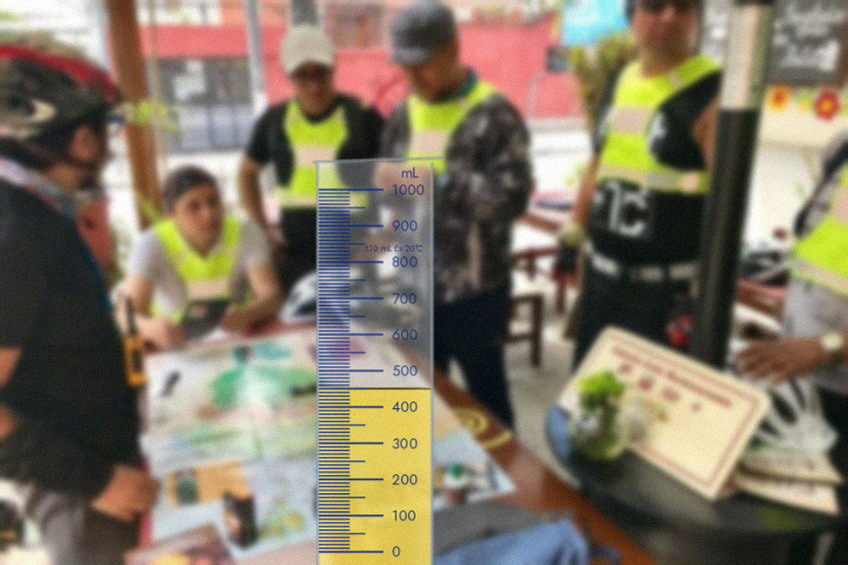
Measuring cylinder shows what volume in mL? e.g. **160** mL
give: **450** mL
